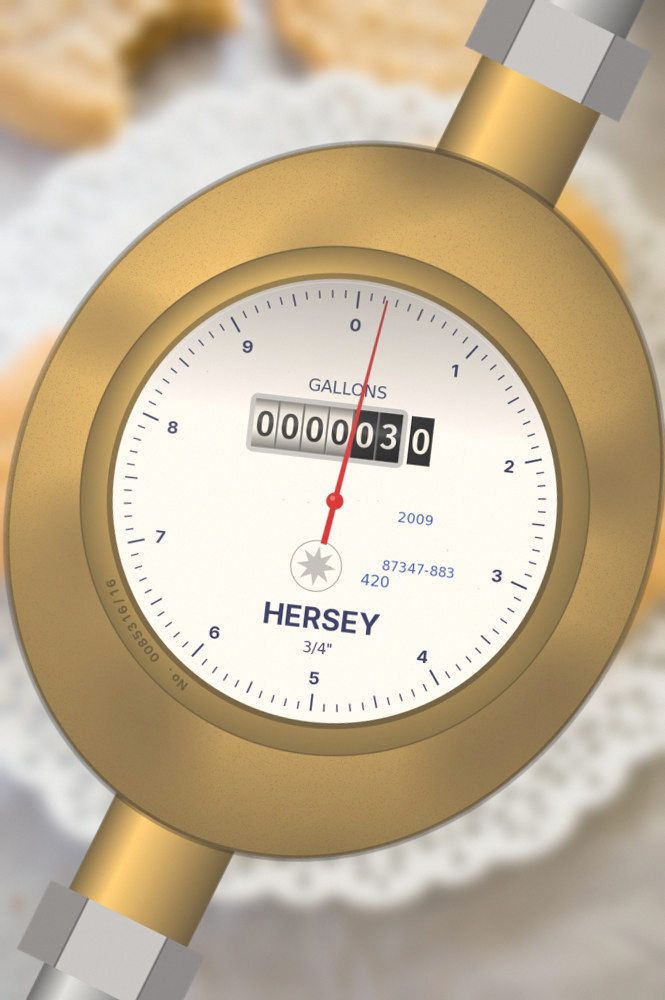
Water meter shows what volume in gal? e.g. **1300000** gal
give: **30.2** gal
